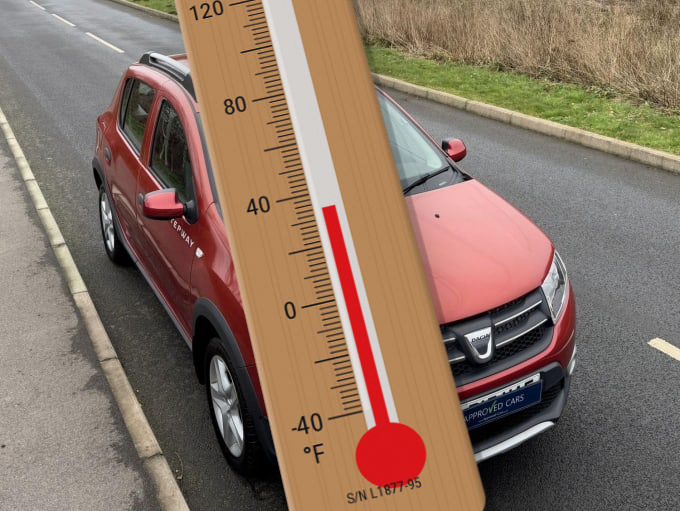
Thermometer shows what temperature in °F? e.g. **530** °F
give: **34** °F
